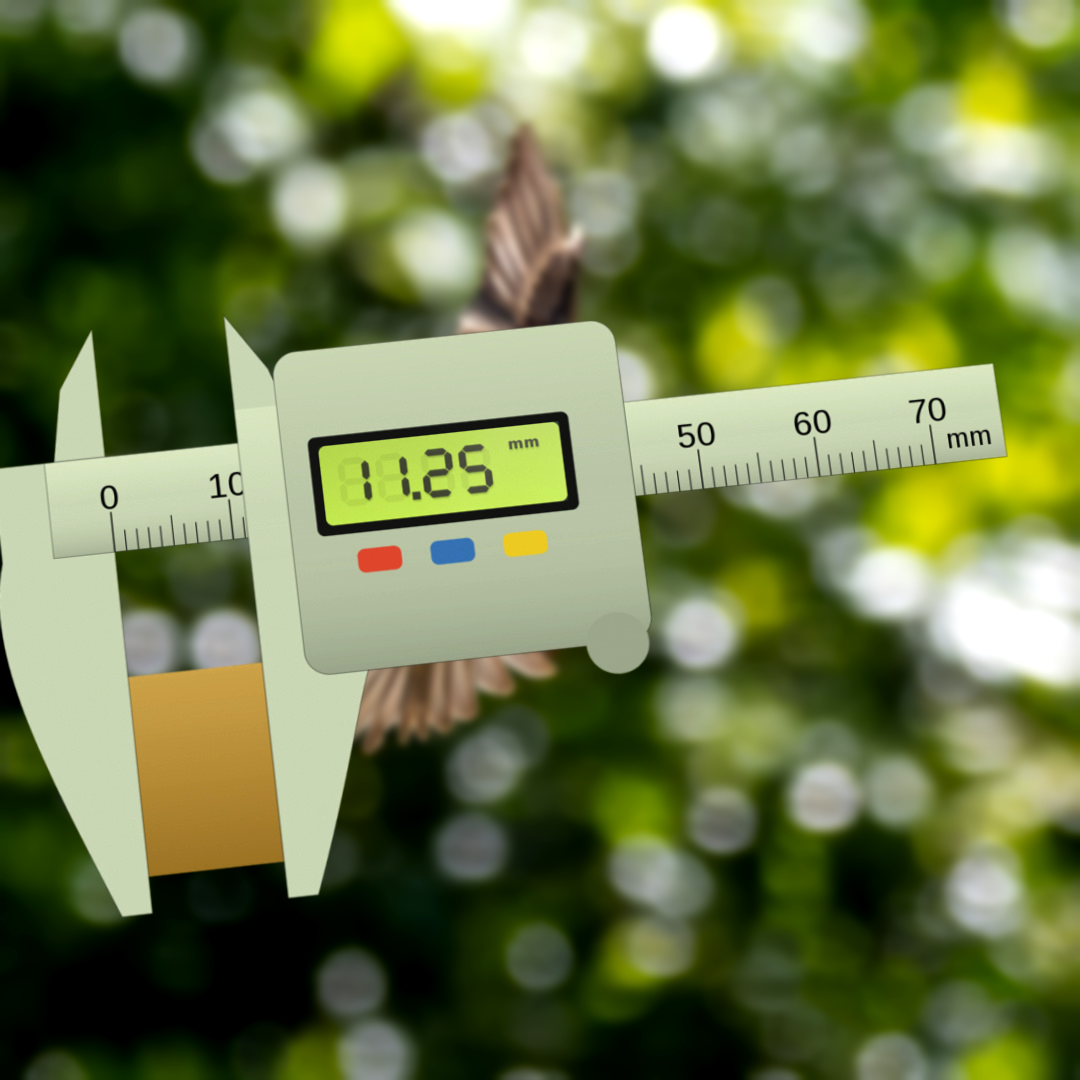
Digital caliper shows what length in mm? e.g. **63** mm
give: **11.25** mm
